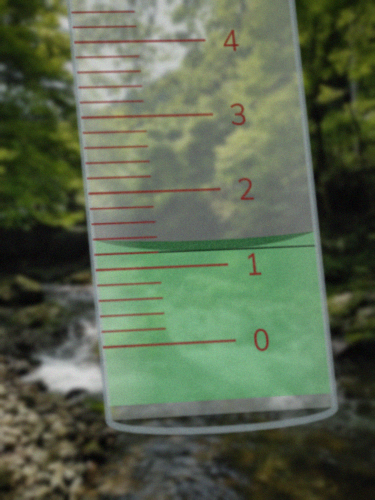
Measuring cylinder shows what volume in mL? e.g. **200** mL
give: **1.2** mL
